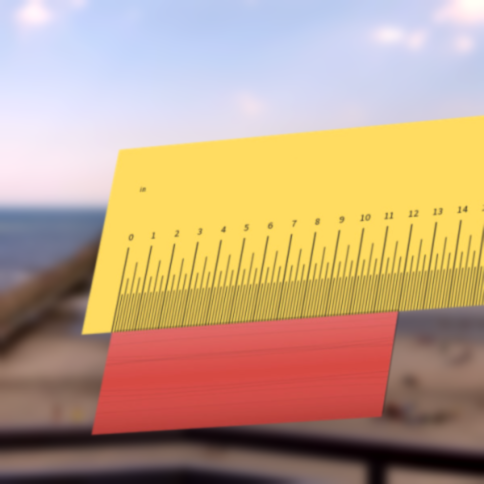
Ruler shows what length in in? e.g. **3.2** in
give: **12** in
